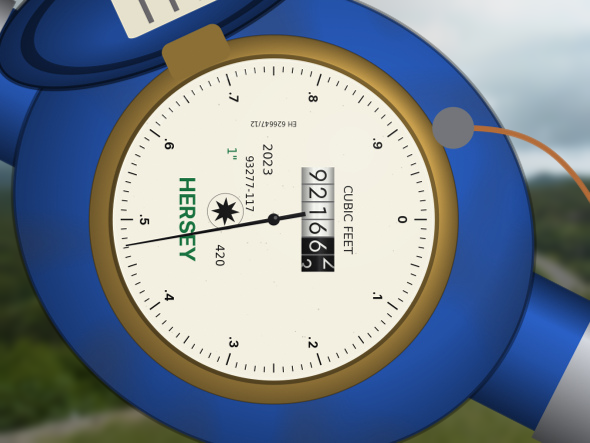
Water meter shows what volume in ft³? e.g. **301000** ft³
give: **921662.47** ft³
